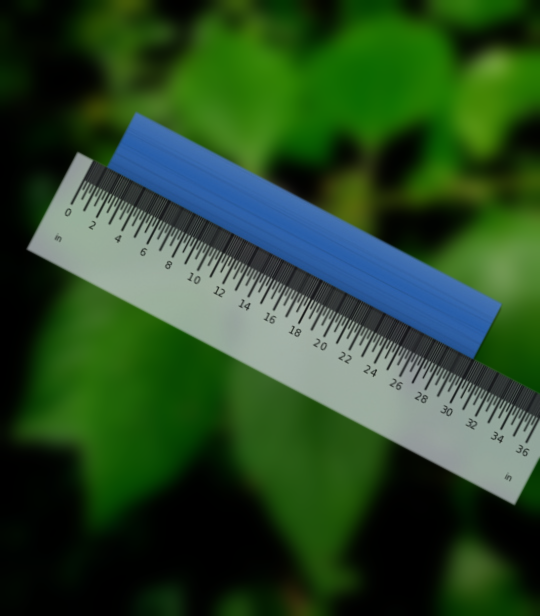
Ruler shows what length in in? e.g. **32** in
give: **29** in
